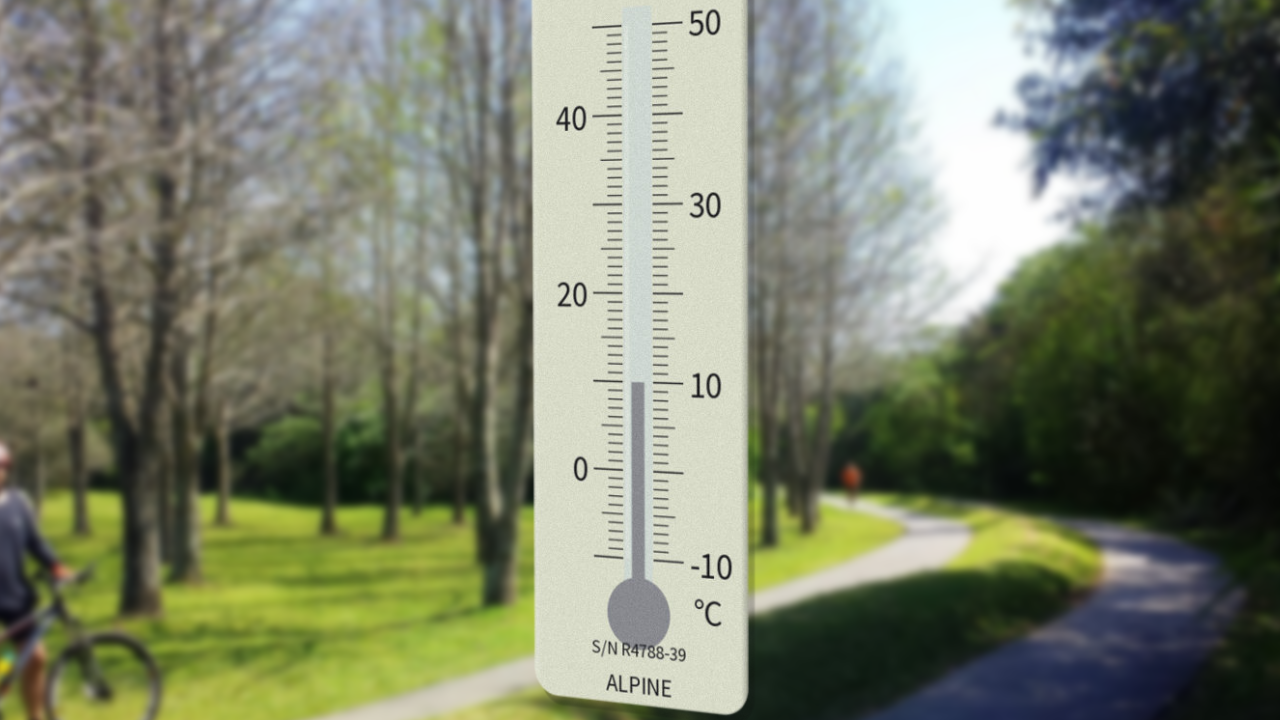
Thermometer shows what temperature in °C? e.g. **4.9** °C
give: **10** °C
